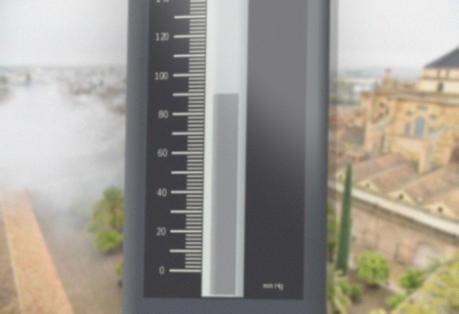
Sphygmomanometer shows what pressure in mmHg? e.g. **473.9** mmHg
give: **90** mmHg
